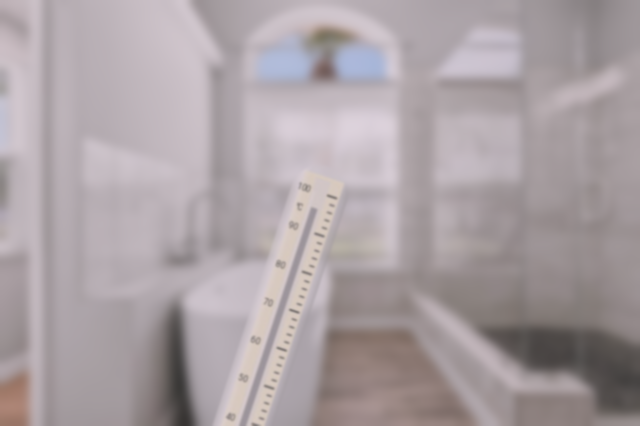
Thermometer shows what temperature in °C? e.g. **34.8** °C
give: **96** °C
